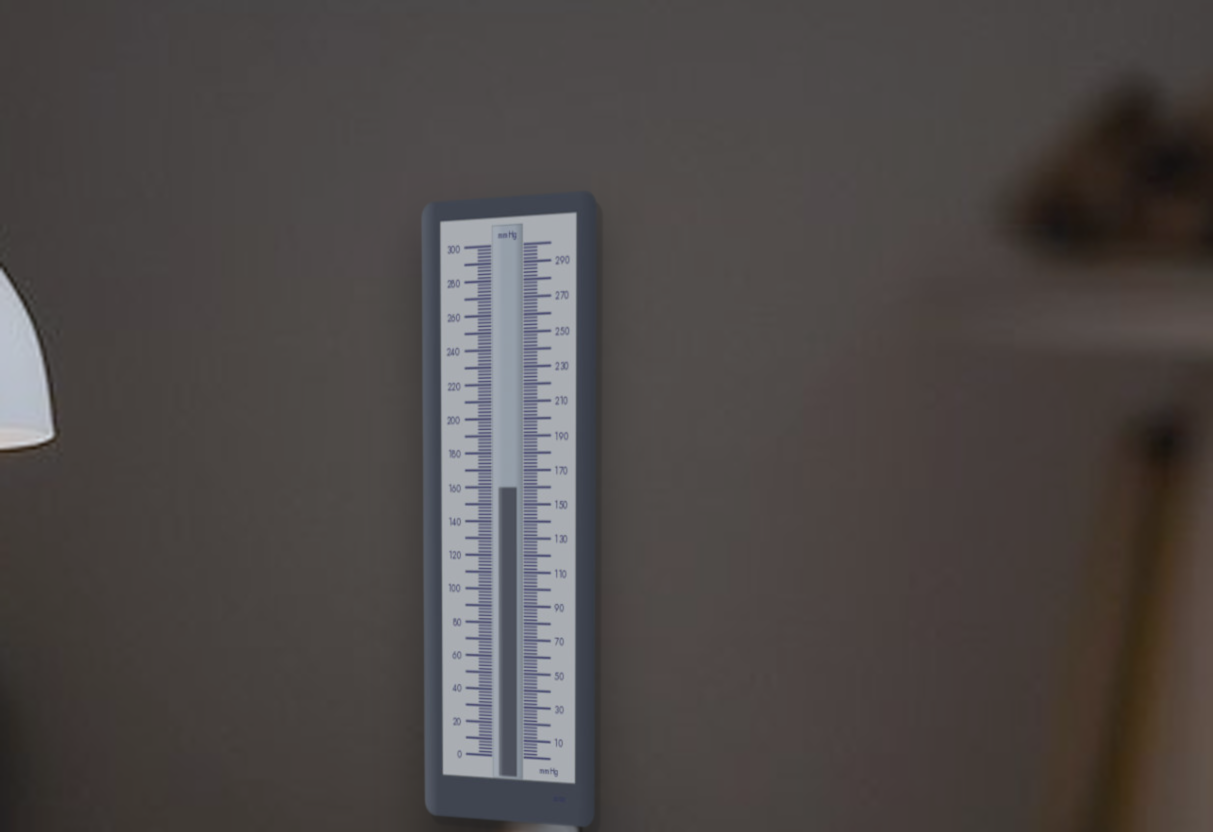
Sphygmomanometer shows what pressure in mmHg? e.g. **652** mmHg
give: **160** mmHg
